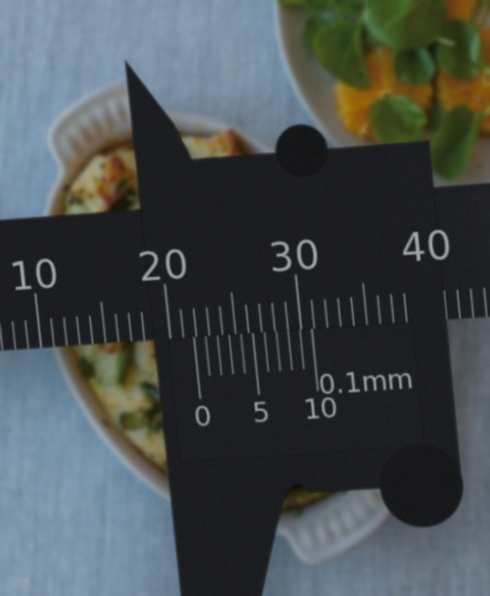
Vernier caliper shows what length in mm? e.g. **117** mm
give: **21.8** mm
